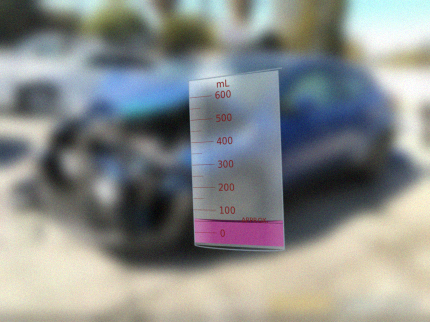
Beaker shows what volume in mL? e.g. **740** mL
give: **50** mL
